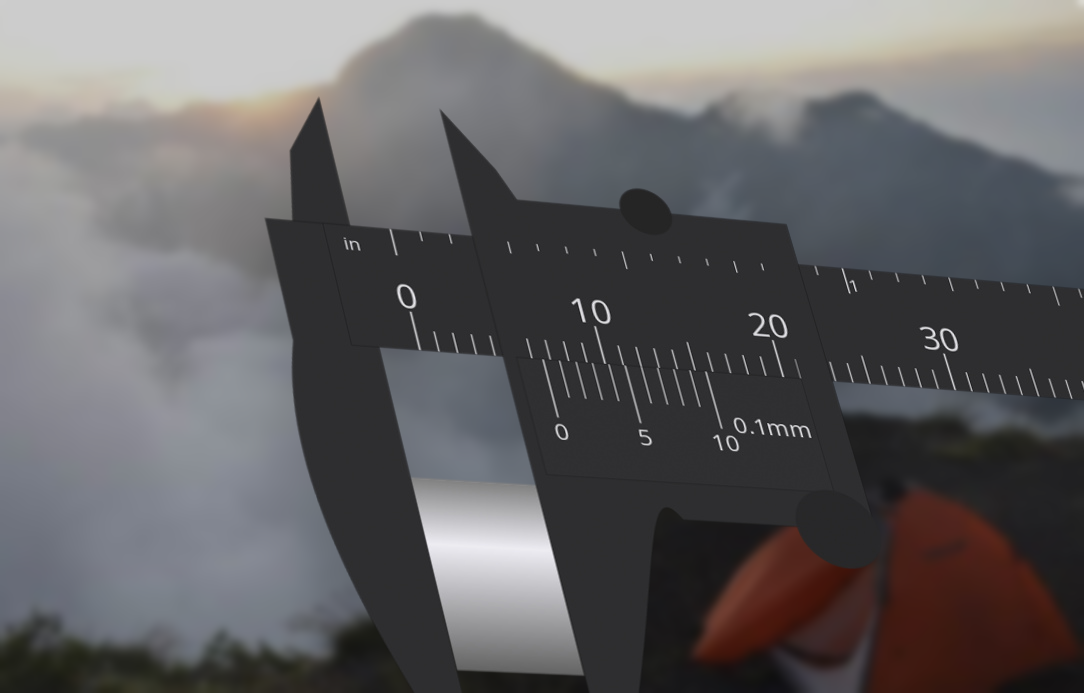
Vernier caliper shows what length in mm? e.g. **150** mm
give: **6.6** mm
